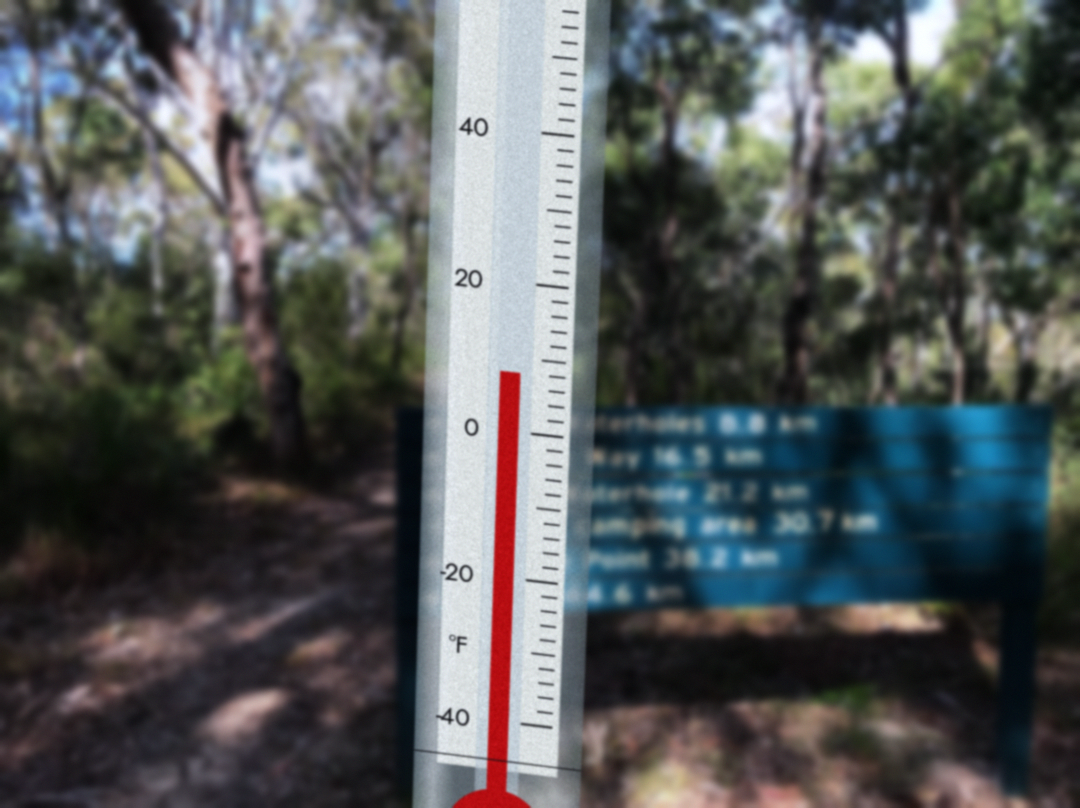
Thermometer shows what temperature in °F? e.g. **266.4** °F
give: **8** °F
